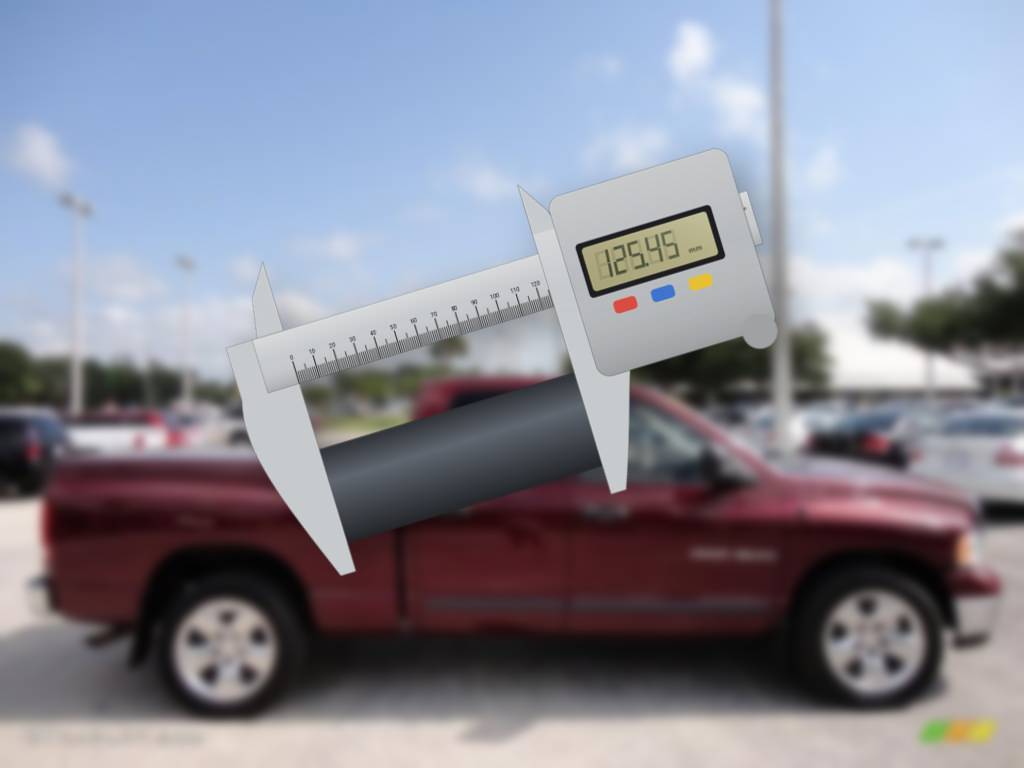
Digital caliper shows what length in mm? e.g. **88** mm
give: **125.45** mm
